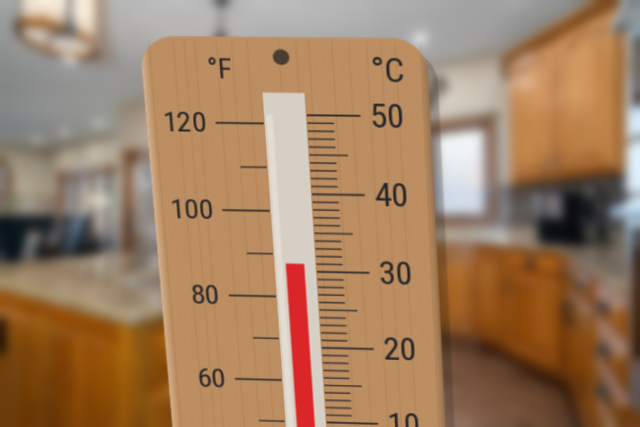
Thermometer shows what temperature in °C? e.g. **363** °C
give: **31** °C
